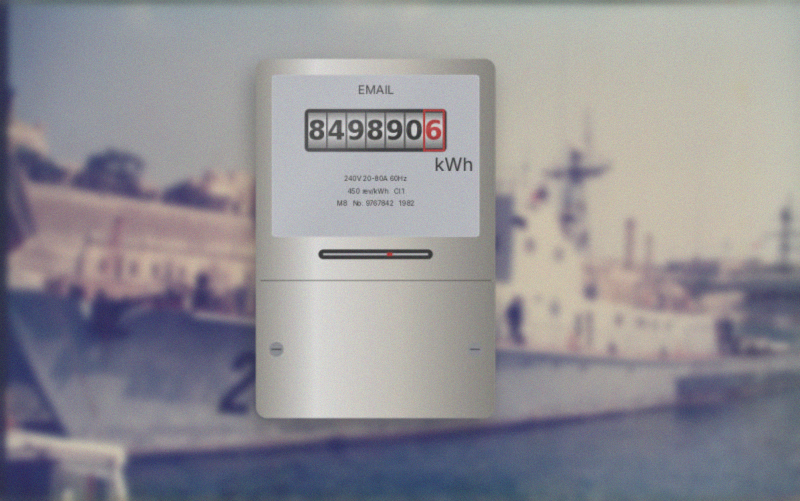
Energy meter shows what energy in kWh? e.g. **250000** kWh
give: **849890.6** kWh
